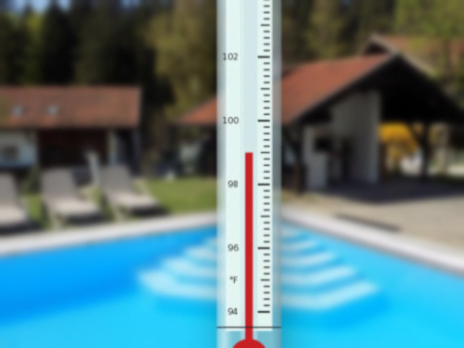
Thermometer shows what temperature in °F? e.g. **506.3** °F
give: **99** °F
